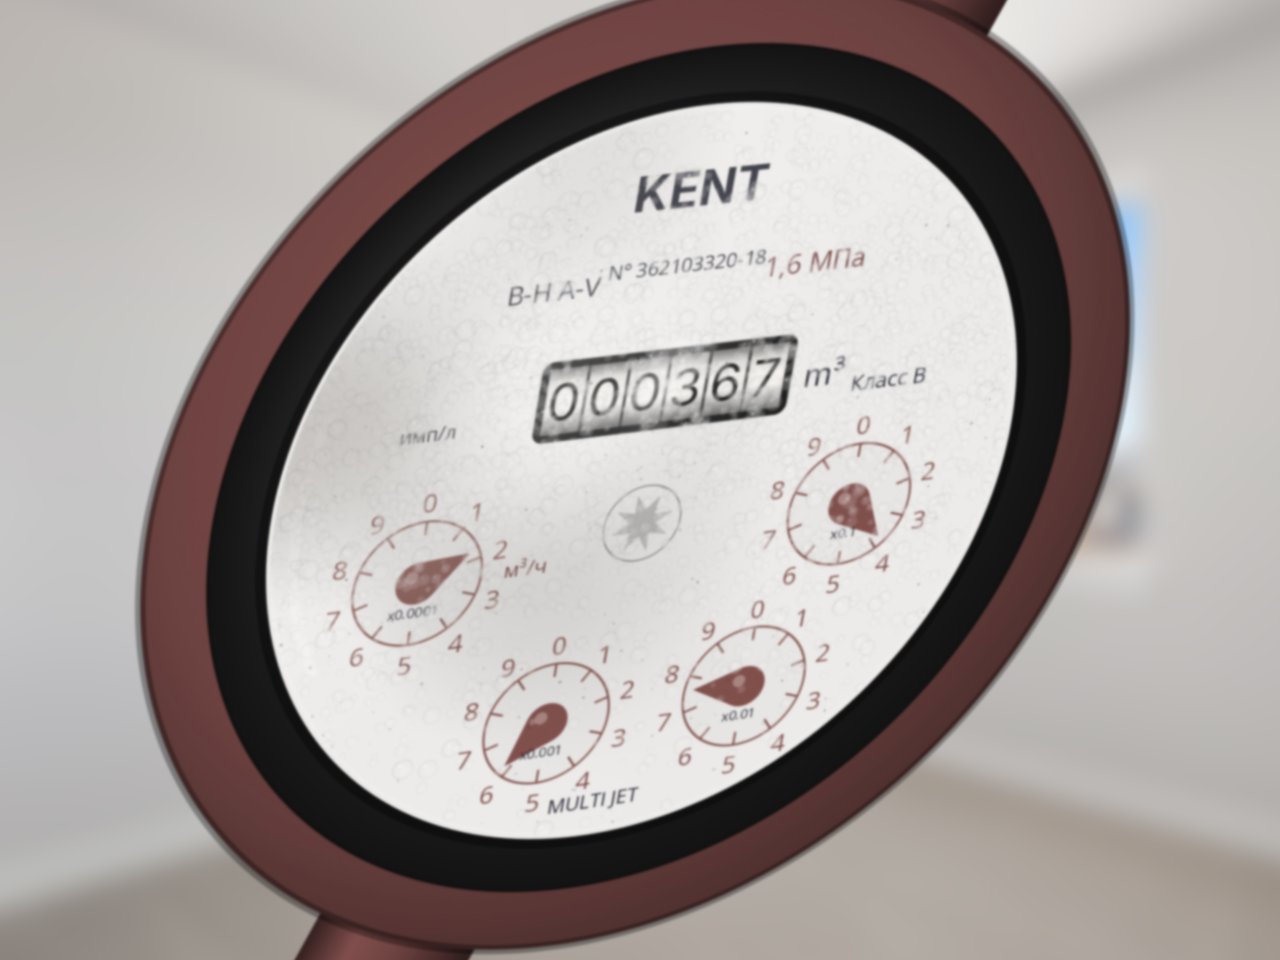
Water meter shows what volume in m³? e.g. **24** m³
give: **367.3761** m³
